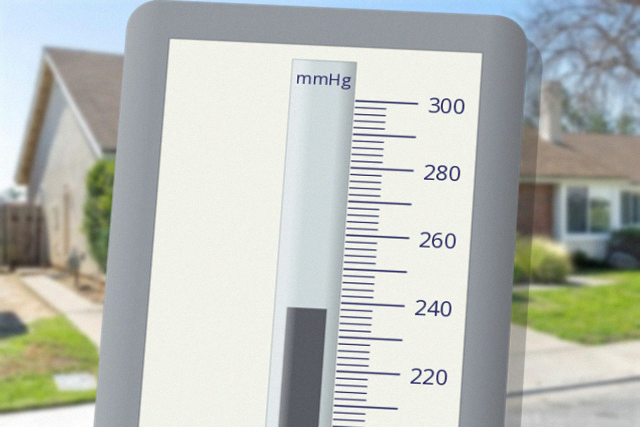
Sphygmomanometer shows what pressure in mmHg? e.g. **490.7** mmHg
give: **238** mmHg
